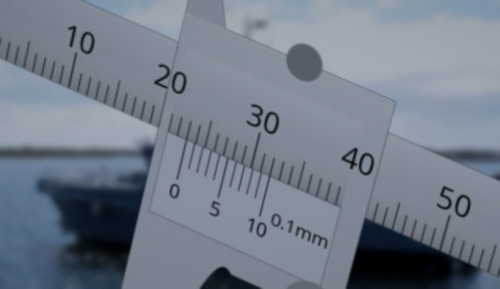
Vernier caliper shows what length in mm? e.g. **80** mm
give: **23.0** mm
